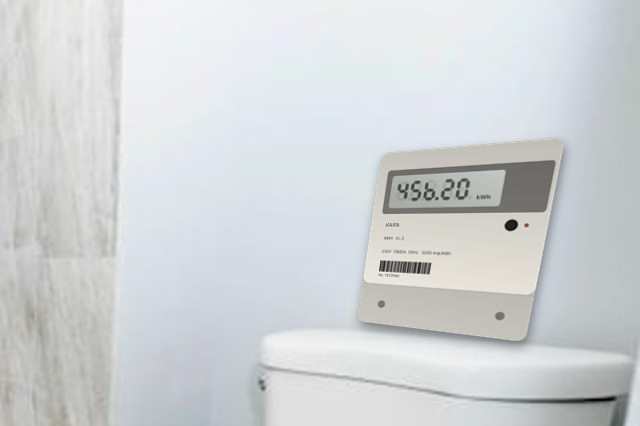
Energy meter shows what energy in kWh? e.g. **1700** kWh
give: **456.20** kWh
